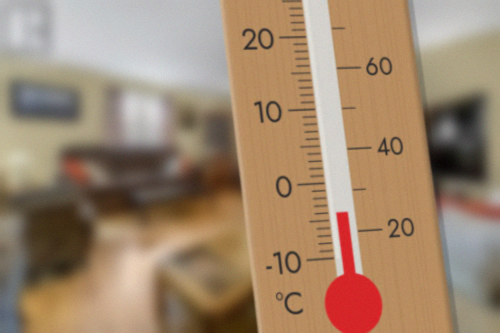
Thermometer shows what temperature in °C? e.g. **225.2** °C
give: **-4** °C
